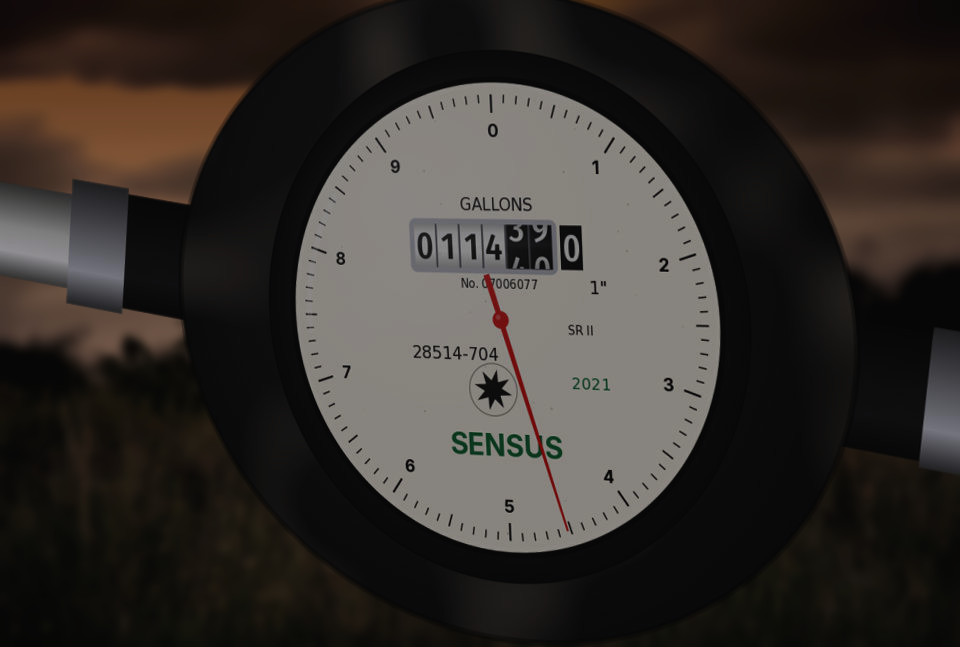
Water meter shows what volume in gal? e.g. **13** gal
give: **114394.5** gal
